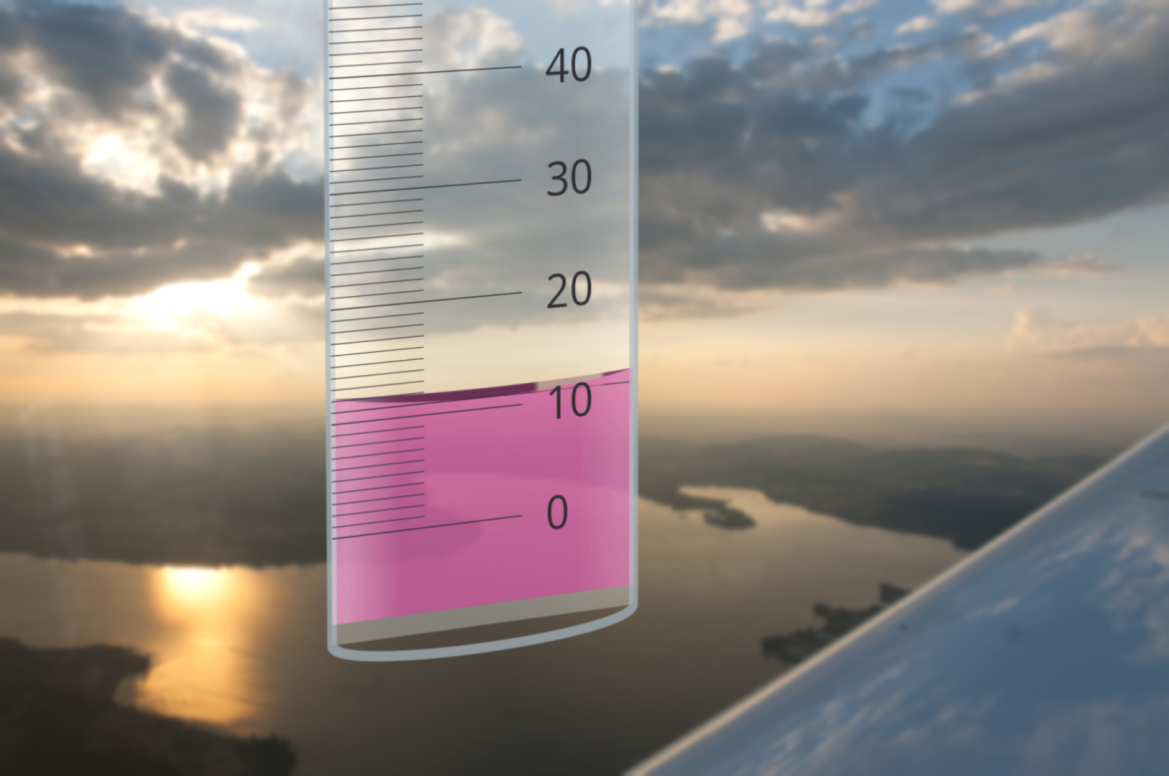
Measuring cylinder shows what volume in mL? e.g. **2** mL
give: **11** mL
